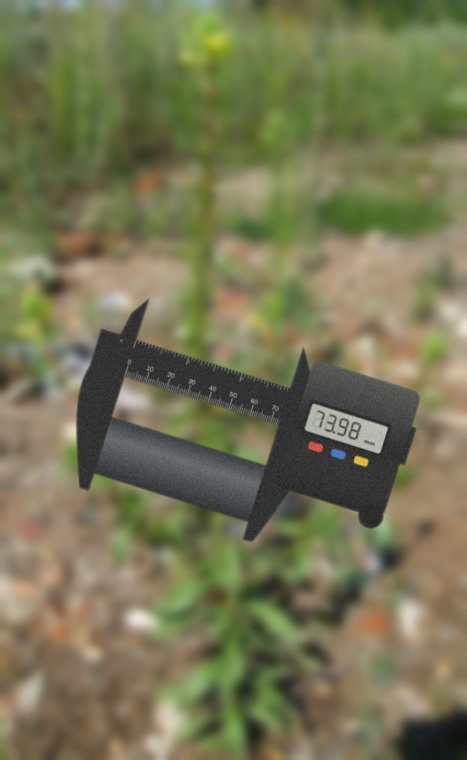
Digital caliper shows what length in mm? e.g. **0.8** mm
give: **73.98** mm
